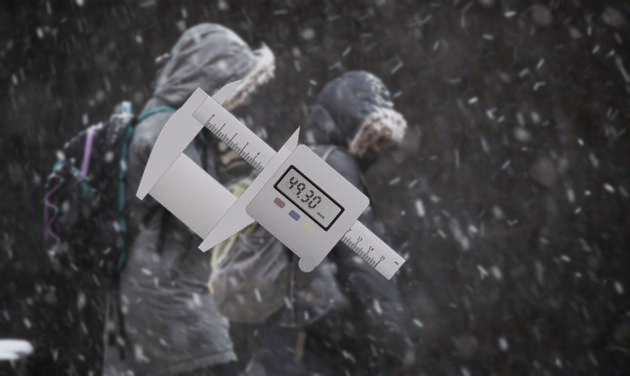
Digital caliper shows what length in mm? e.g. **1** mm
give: **49.30** mm
